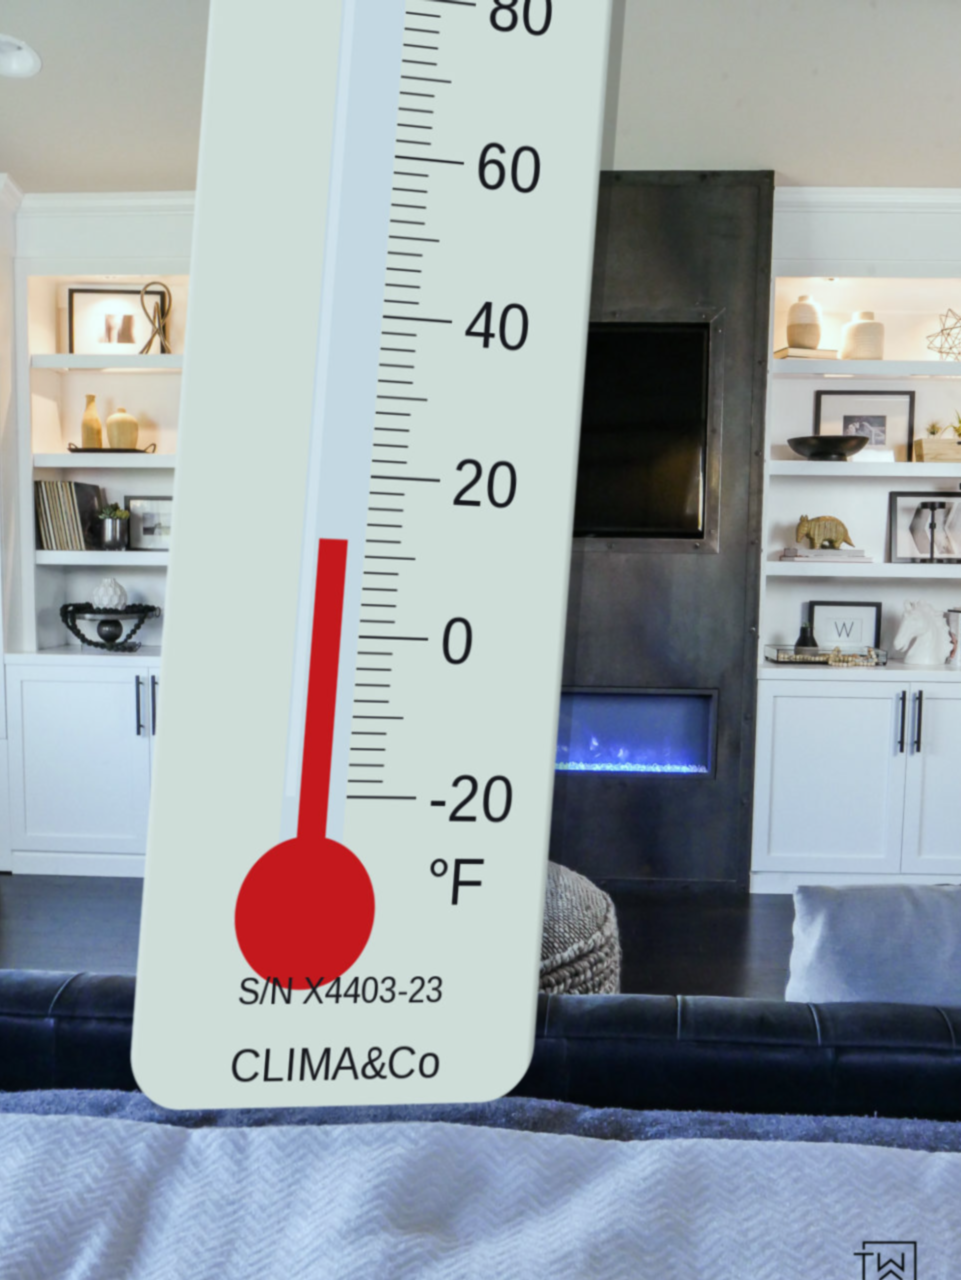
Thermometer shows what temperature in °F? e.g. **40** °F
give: **12** °F
